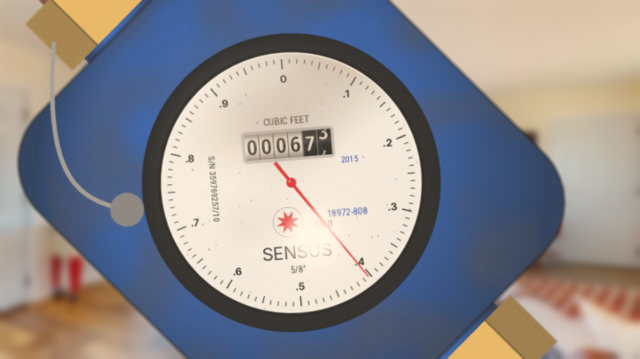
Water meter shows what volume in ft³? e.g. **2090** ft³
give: **673.40** ft³
